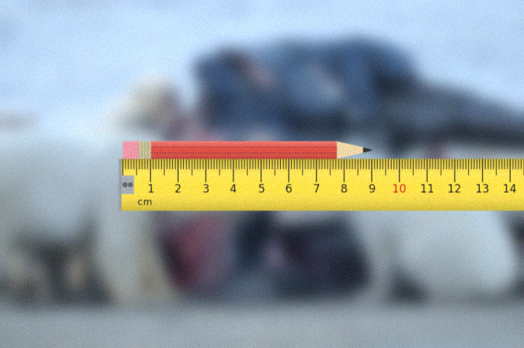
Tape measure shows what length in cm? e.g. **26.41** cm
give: **9** cm
